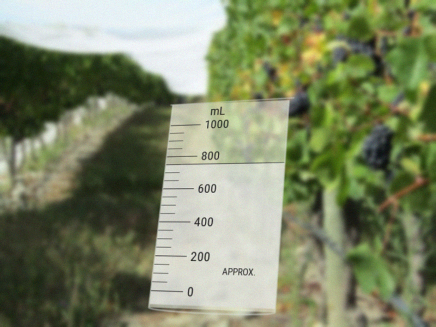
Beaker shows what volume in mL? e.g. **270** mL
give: **750** mL
